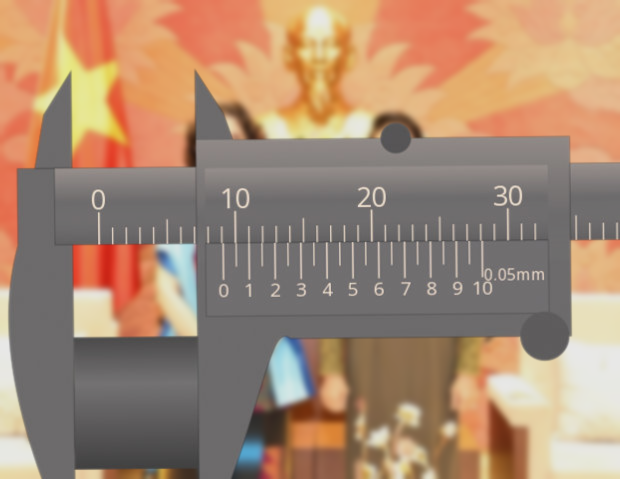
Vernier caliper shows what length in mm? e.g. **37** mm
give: **9.1** mm
